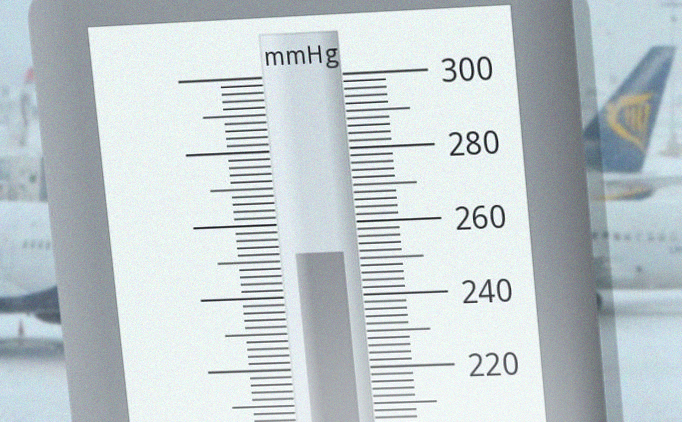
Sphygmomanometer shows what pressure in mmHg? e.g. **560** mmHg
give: **252** mmHg
